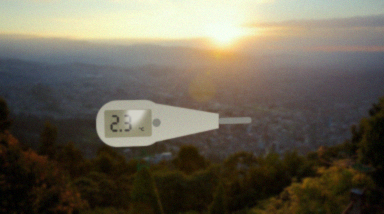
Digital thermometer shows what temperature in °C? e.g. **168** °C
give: **2.3** °C
